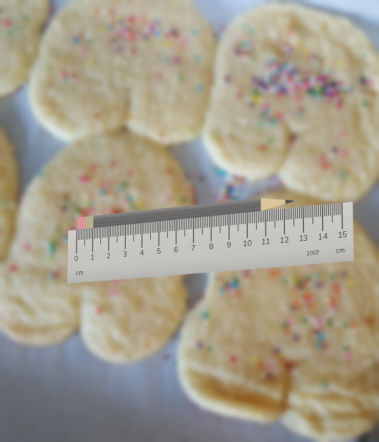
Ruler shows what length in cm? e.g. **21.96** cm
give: **12.5** cm
